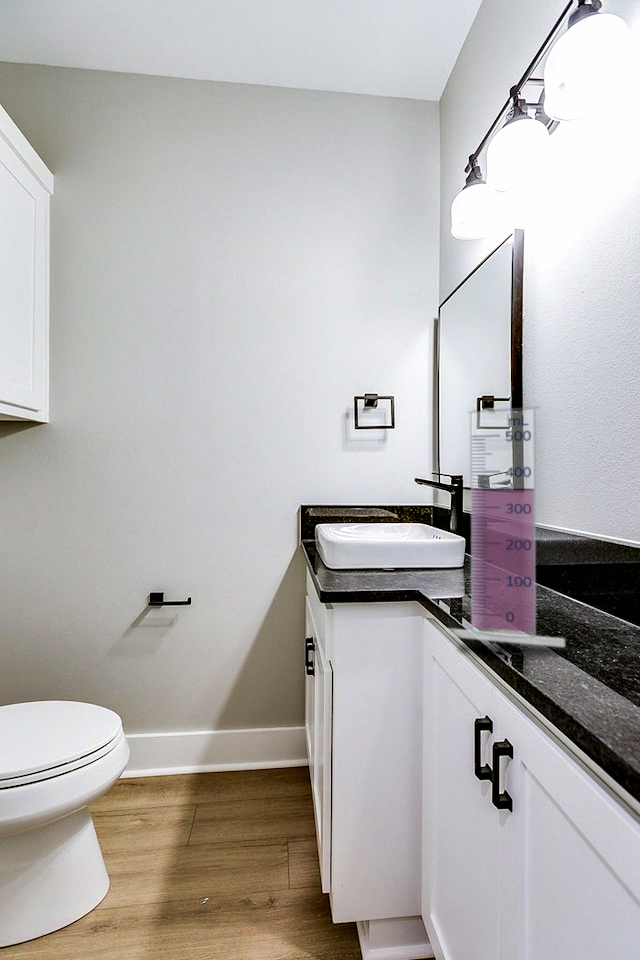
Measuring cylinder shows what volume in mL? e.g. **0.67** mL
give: **350** mL
